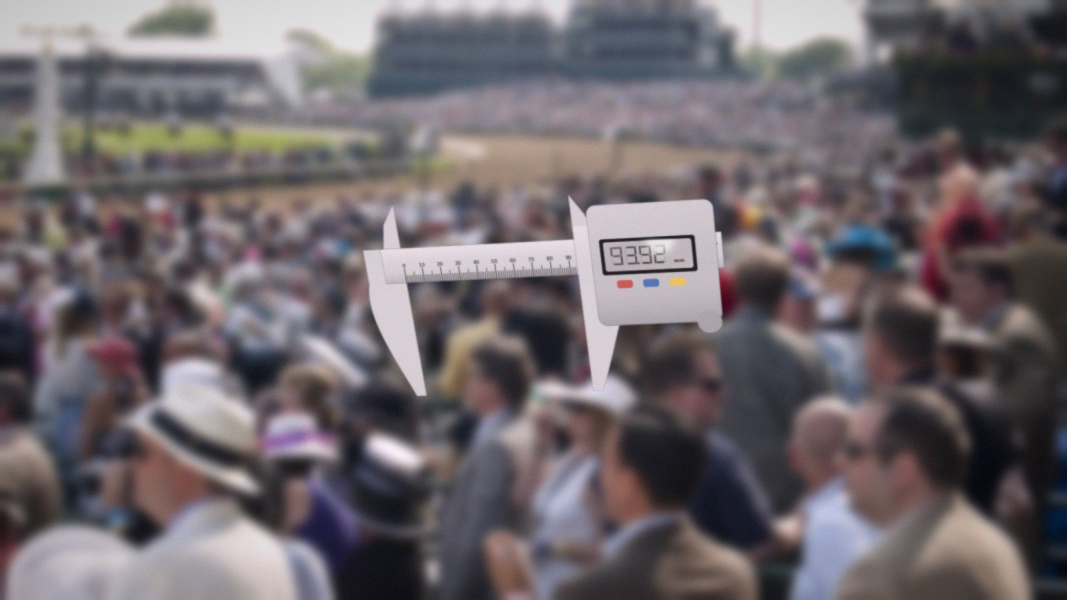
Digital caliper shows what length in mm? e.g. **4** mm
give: **93.92** mm
